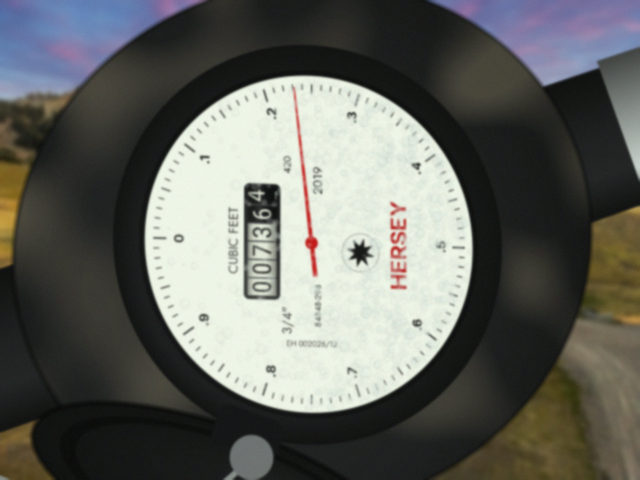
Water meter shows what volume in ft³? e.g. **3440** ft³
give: **7364.23** ft³
